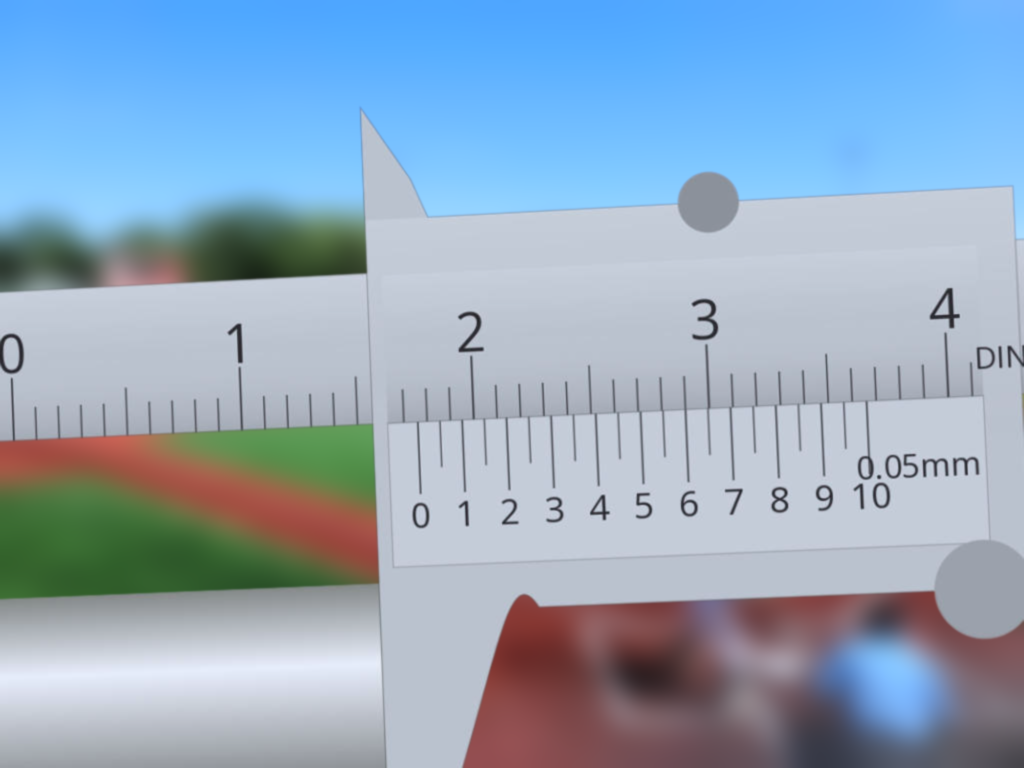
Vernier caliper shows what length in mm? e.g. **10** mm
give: **17.6** mm
